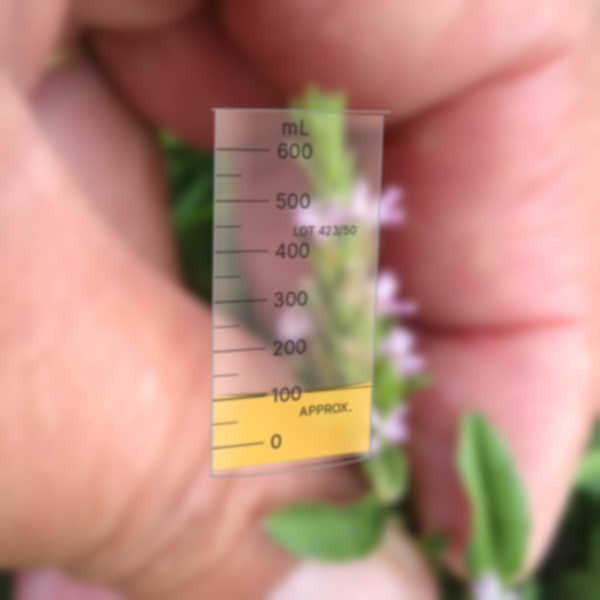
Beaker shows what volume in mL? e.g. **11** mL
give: **100** mL
